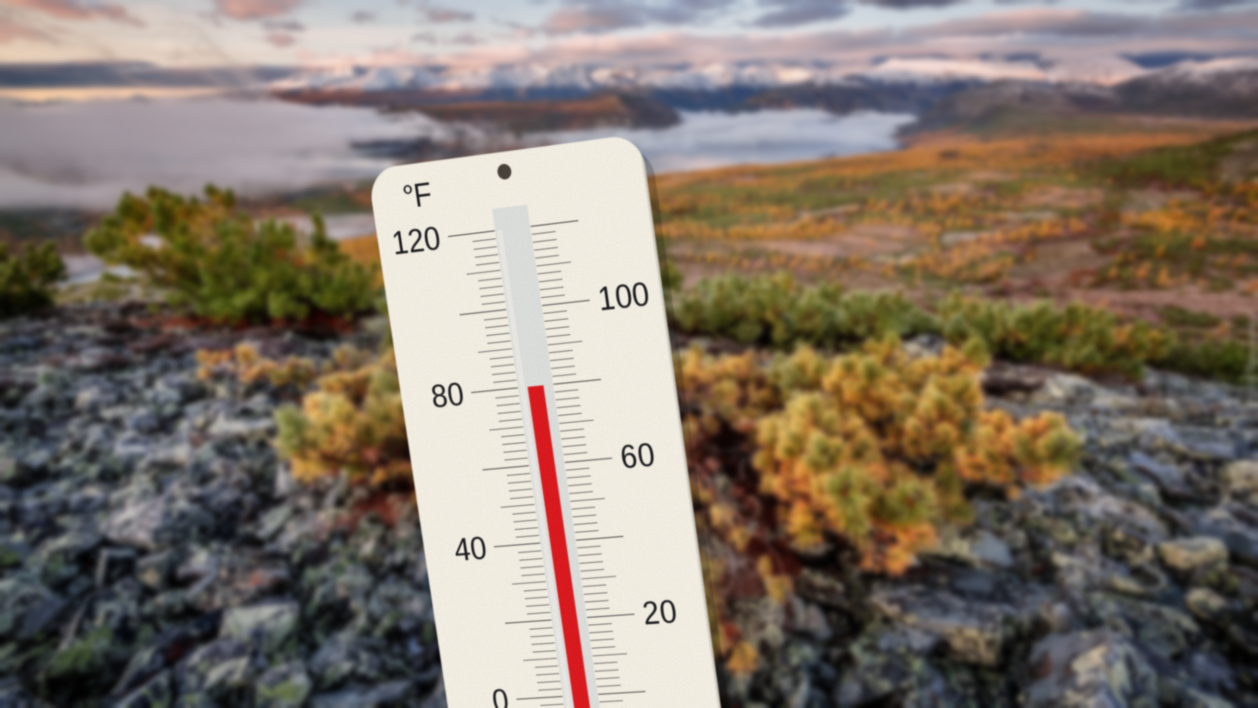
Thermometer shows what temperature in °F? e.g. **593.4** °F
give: **80** °F
